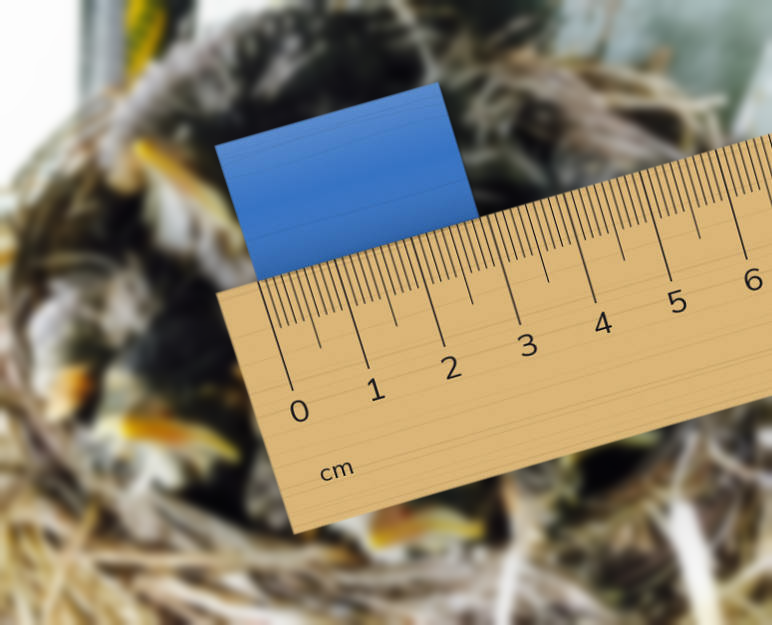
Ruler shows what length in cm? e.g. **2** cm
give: **2.9** cm
